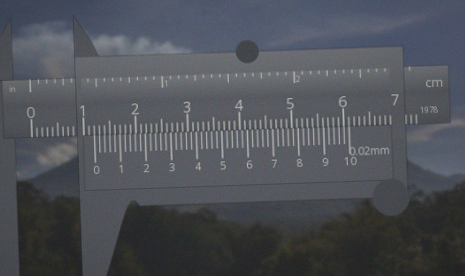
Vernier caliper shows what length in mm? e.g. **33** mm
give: **12.0** mm
